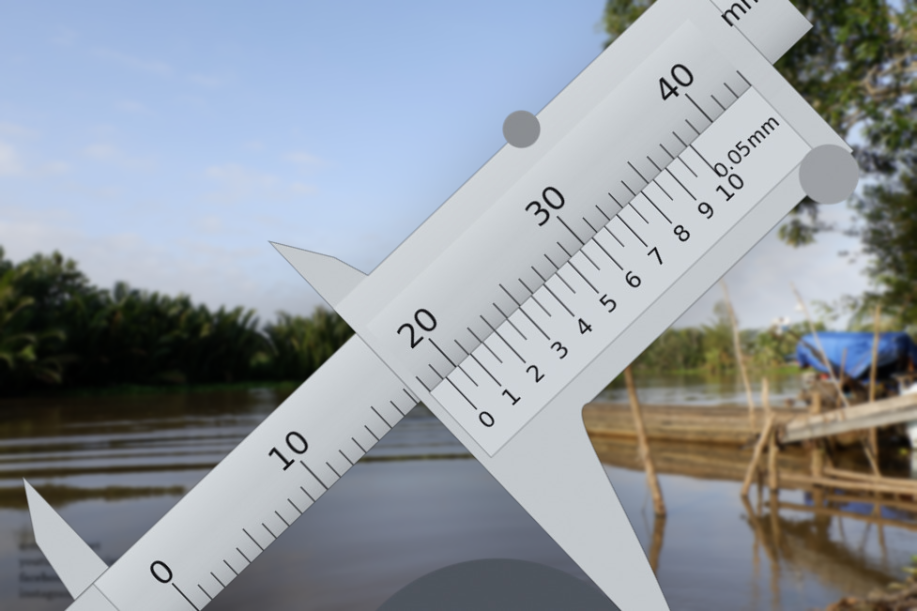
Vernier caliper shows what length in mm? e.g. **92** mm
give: **19.2** mm
